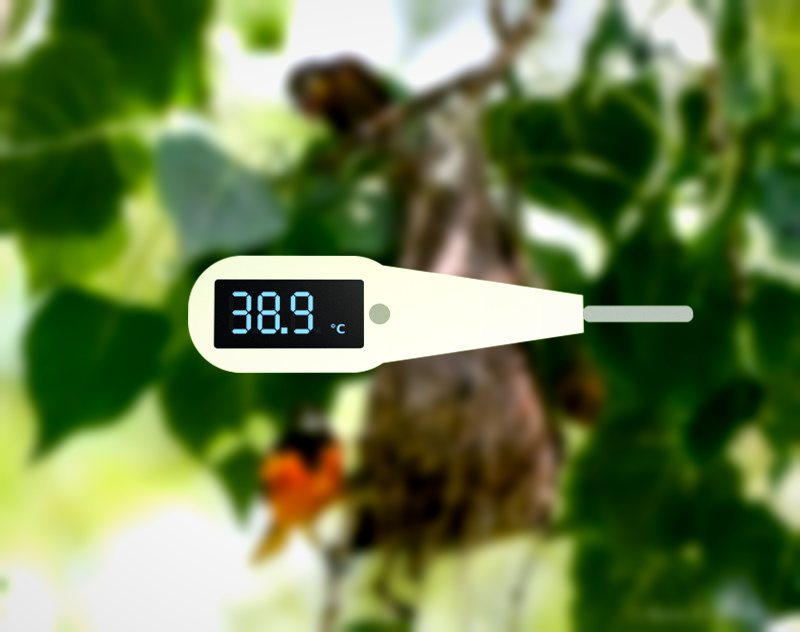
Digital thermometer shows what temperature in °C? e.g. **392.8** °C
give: **38.9** °C
